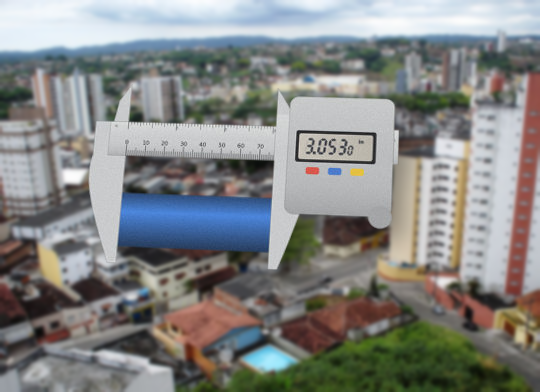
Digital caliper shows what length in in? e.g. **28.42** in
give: **3.0530** in
